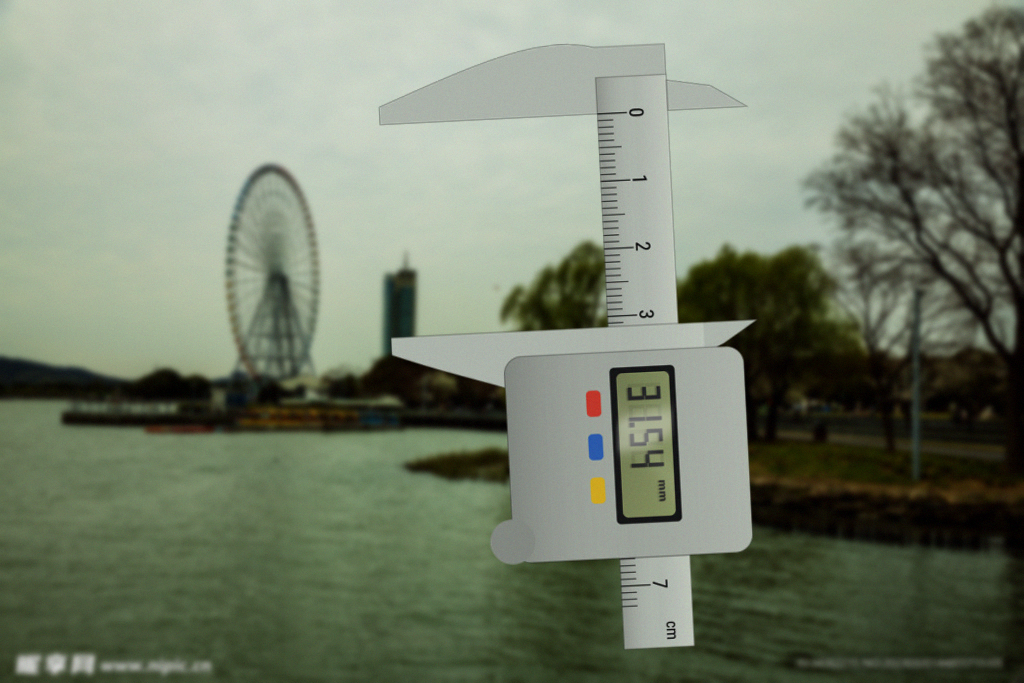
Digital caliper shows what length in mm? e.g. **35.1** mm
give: **31.54** mm
